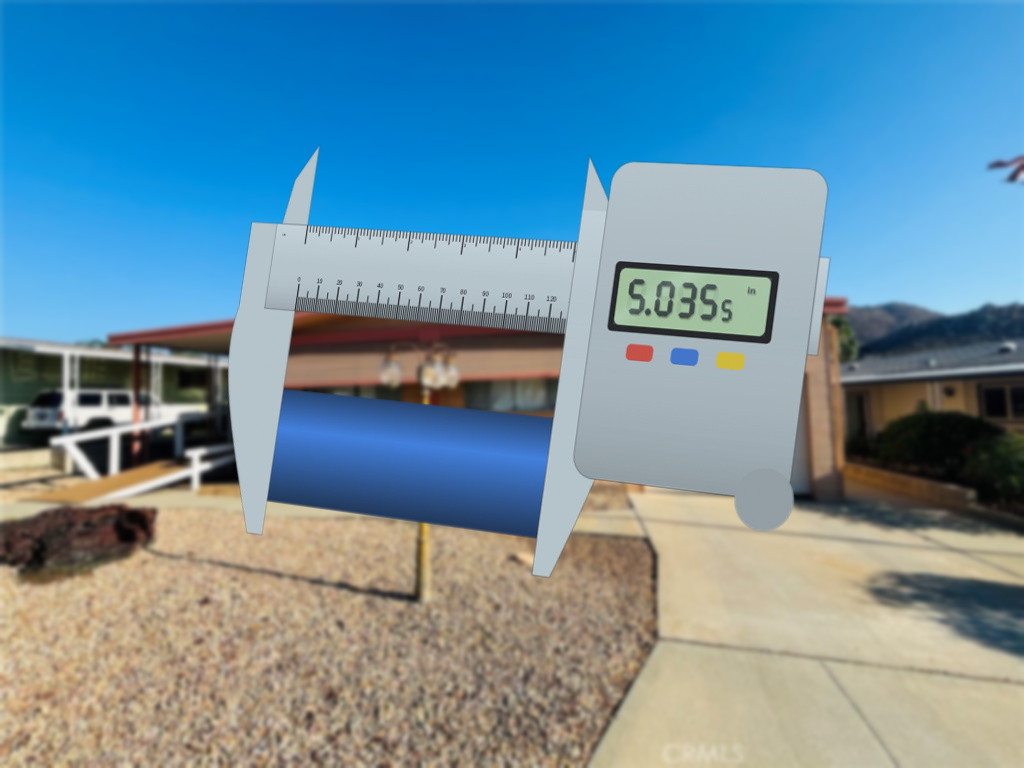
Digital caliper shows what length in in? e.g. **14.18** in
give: **5.0355** in
